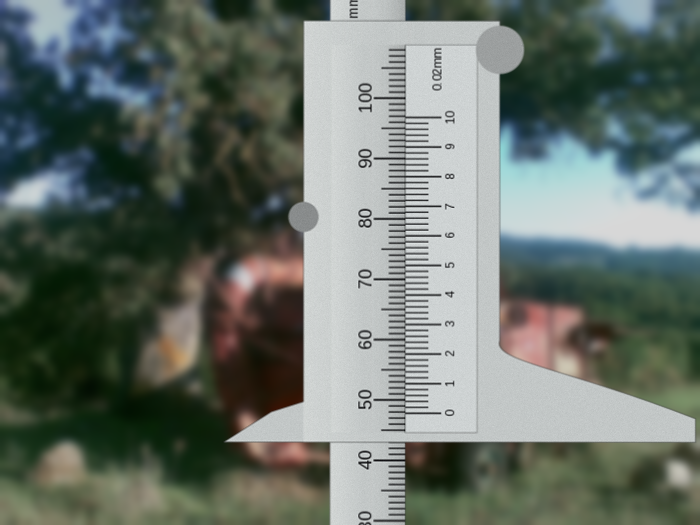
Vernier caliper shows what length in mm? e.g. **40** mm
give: **47.8** mm
